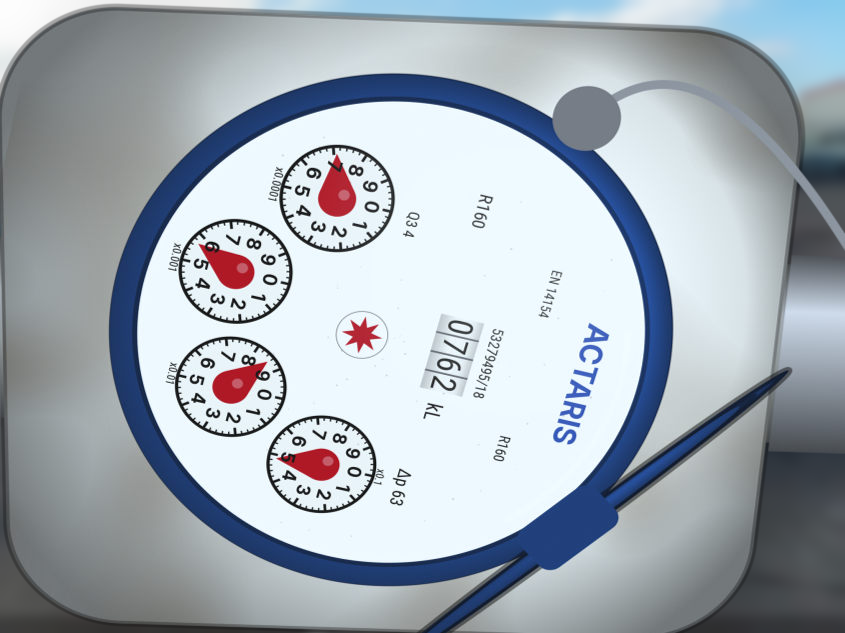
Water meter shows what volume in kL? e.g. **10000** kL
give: **762.4857** kL
